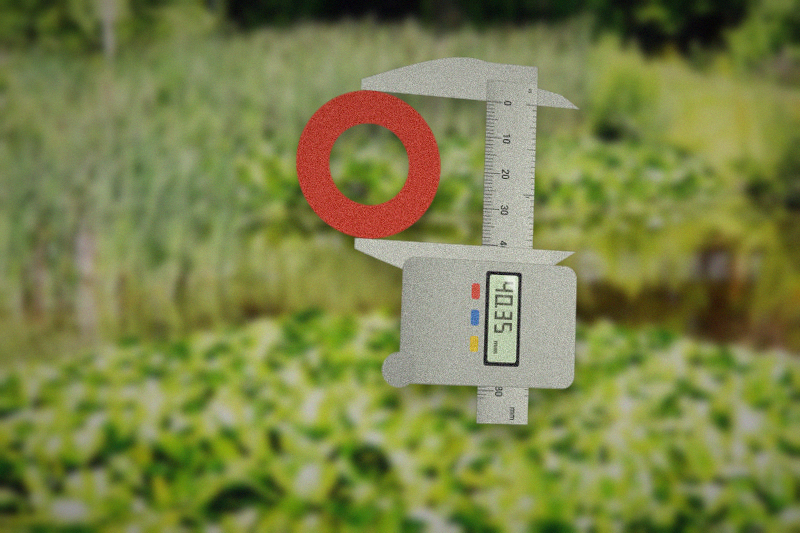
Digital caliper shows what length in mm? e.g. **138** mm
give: **40.35** mm
